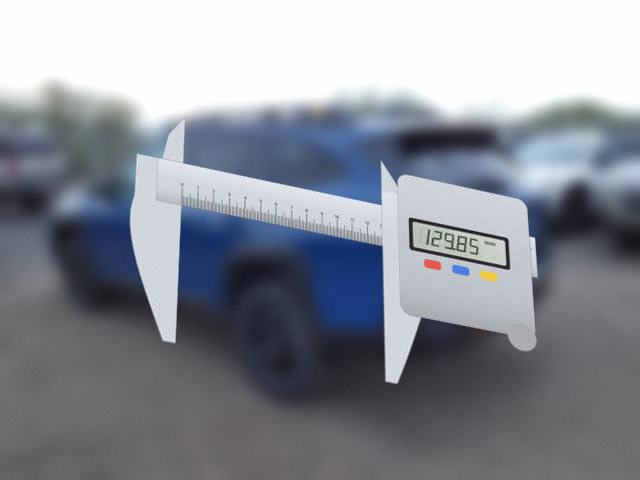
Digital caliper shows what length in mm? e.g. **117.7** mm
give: **129.85** mm
